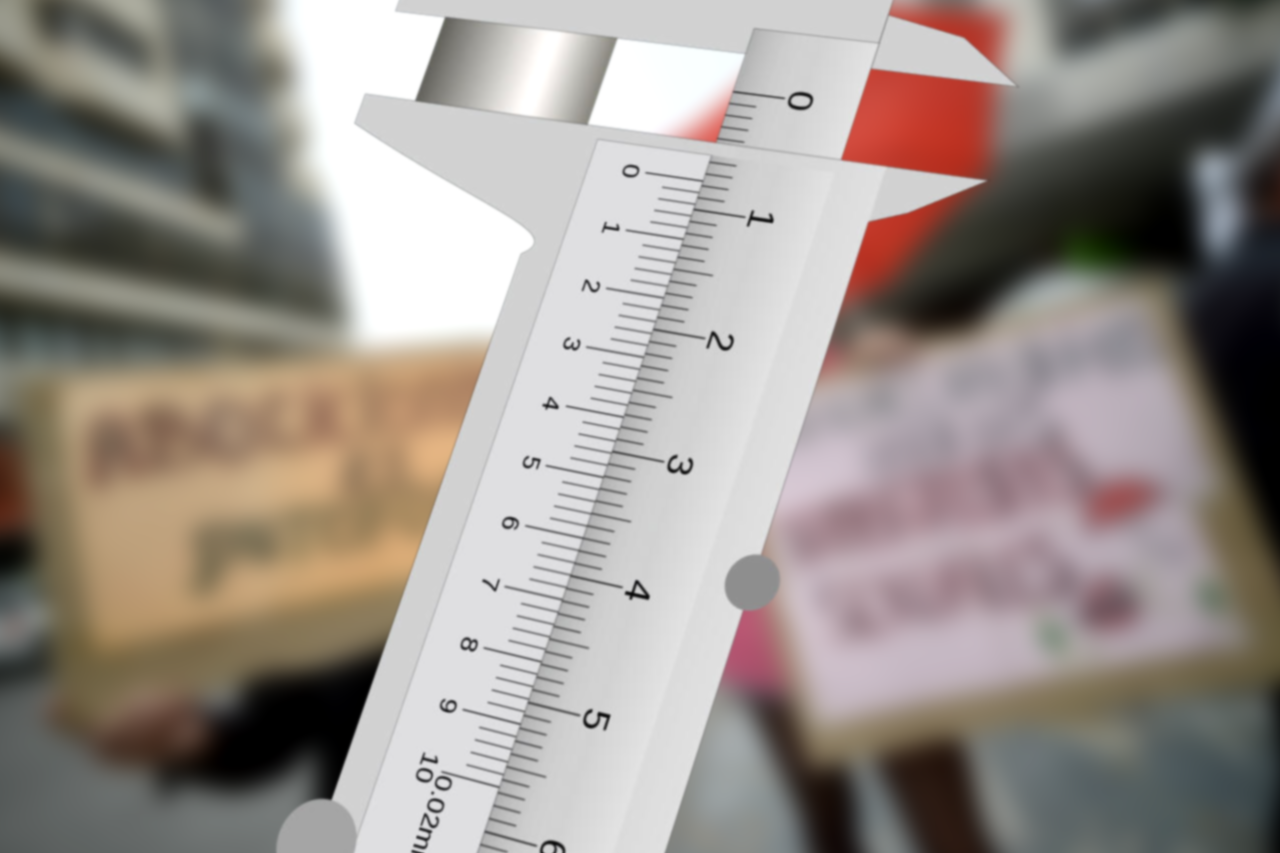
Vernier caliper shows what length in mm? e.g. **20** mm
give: **7.6** mm
